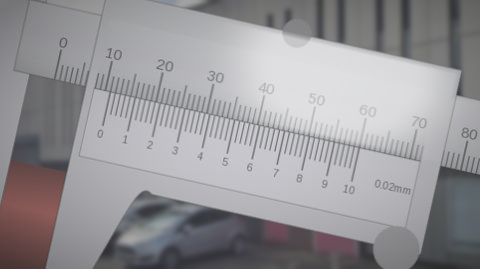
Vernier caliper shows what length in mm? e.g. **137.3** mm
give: **11.0** mm
